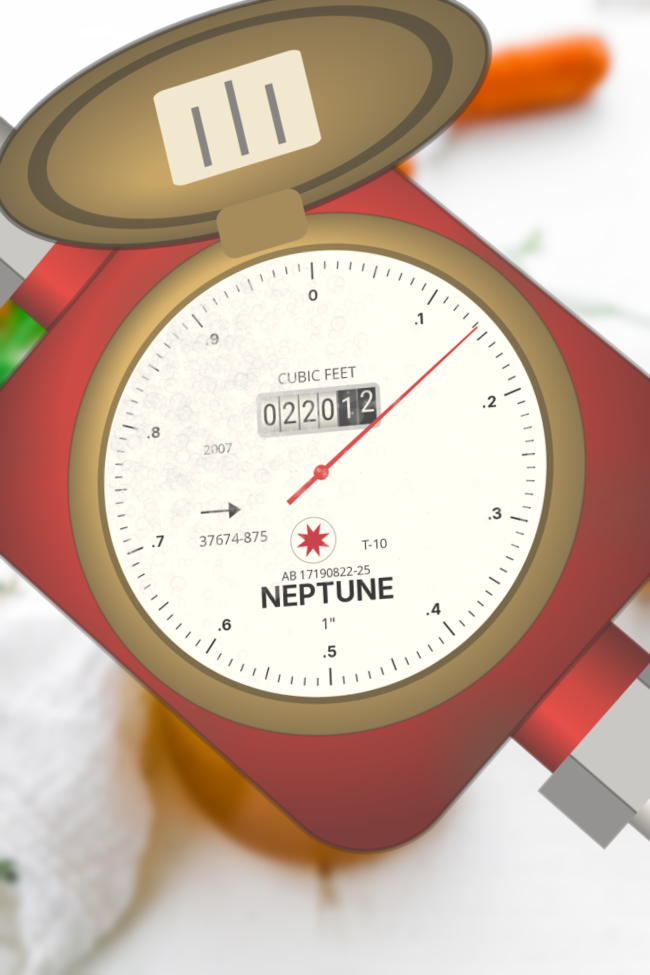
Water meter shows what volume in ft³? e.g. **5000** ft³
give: **22012.14** ft³
